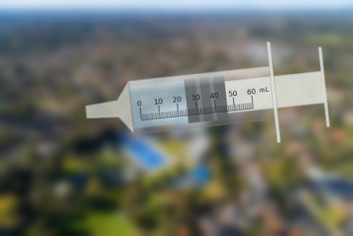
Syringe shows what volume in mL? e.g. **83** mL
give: **25** mL
